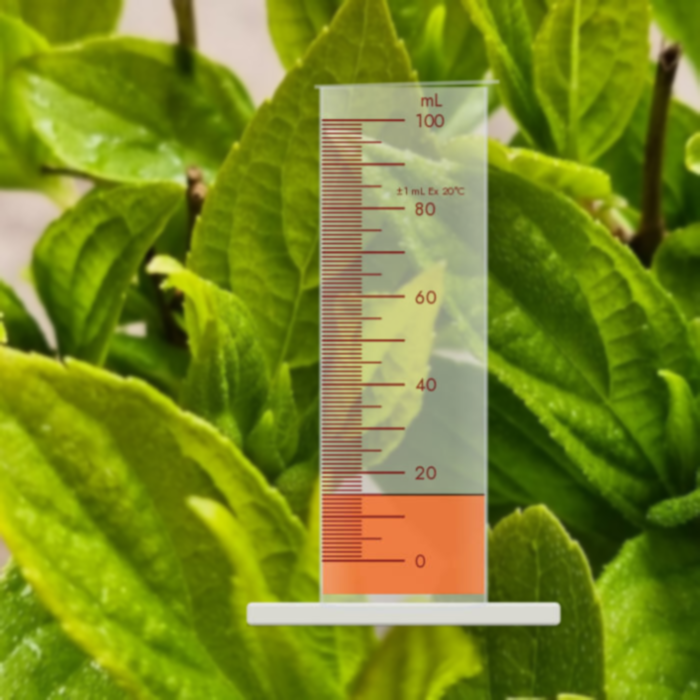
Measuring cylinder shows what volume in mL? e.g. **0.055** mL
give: **15** mL
